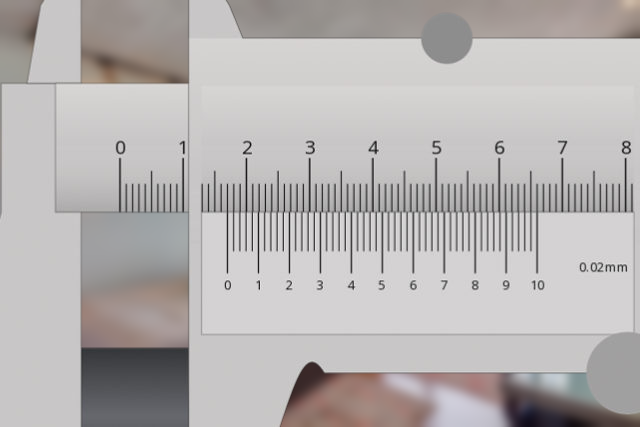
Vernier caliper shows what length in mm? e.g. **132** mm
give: **17.0** mm
